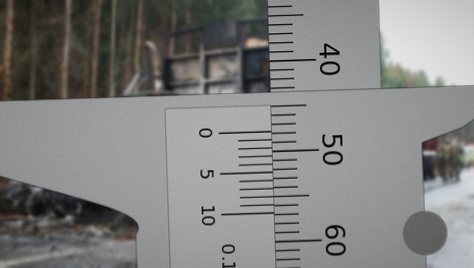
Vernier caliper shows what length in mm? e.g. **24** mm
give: **47.8** mm
